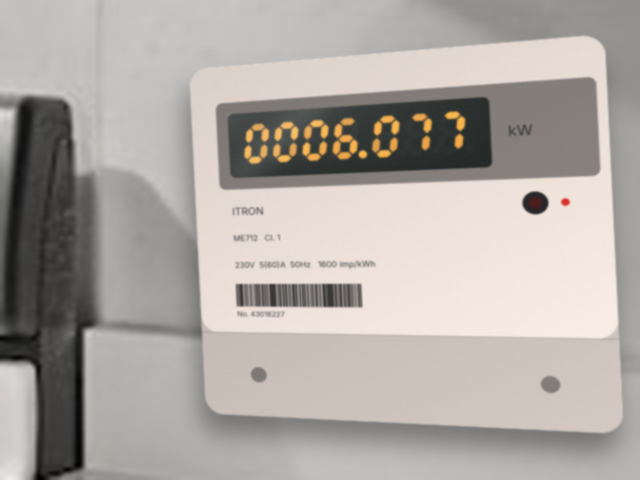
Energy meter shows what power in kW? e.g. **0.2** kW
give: **6.077** kW
